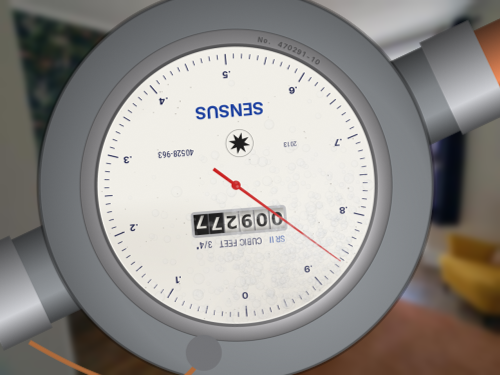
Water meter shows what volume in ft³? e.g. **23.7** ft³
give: **9276.86** ft³
